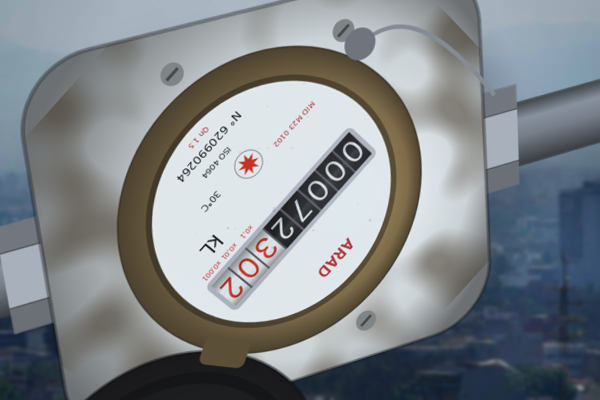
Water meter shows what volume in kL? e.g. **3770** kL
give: **72.302** kL
